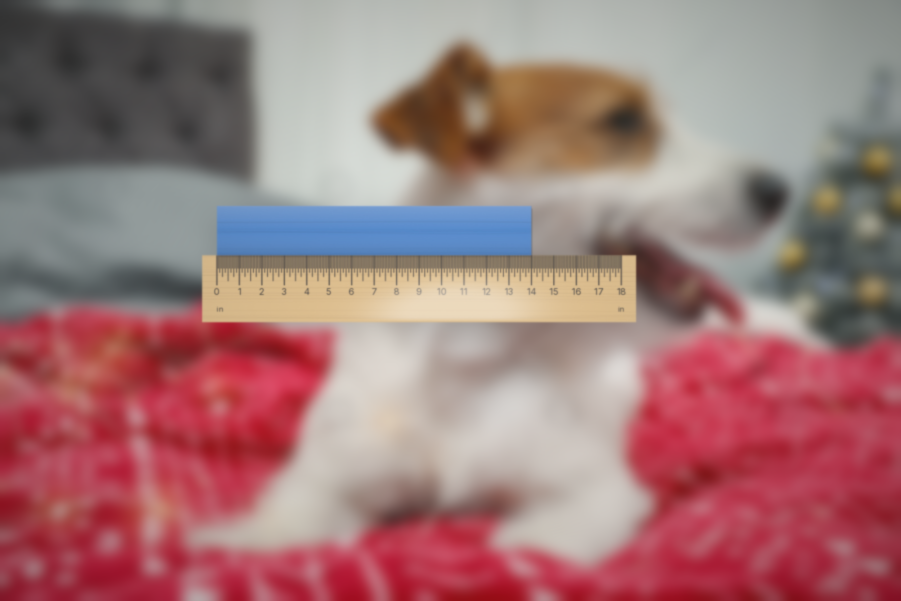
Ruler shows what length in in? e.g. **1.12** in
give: **14** in
